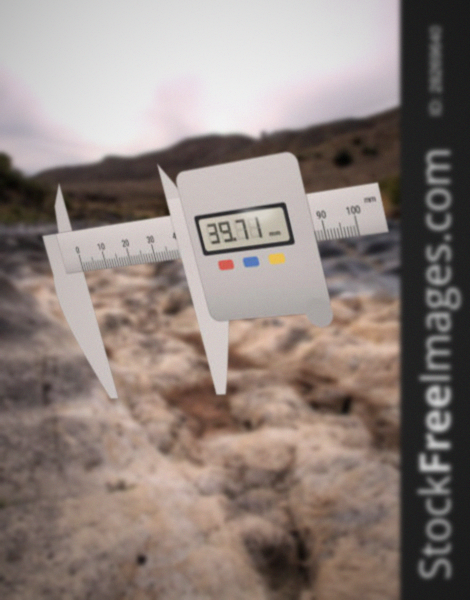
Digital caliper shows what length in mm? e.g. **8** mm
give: **39.71** mm
